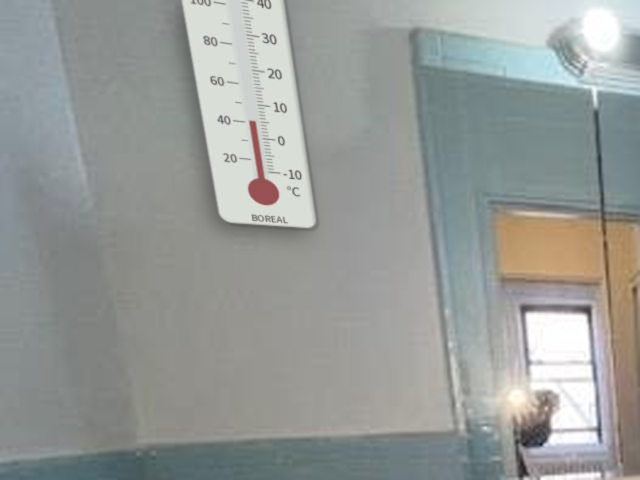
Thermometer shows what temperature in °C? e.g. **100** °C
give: **5** °C
